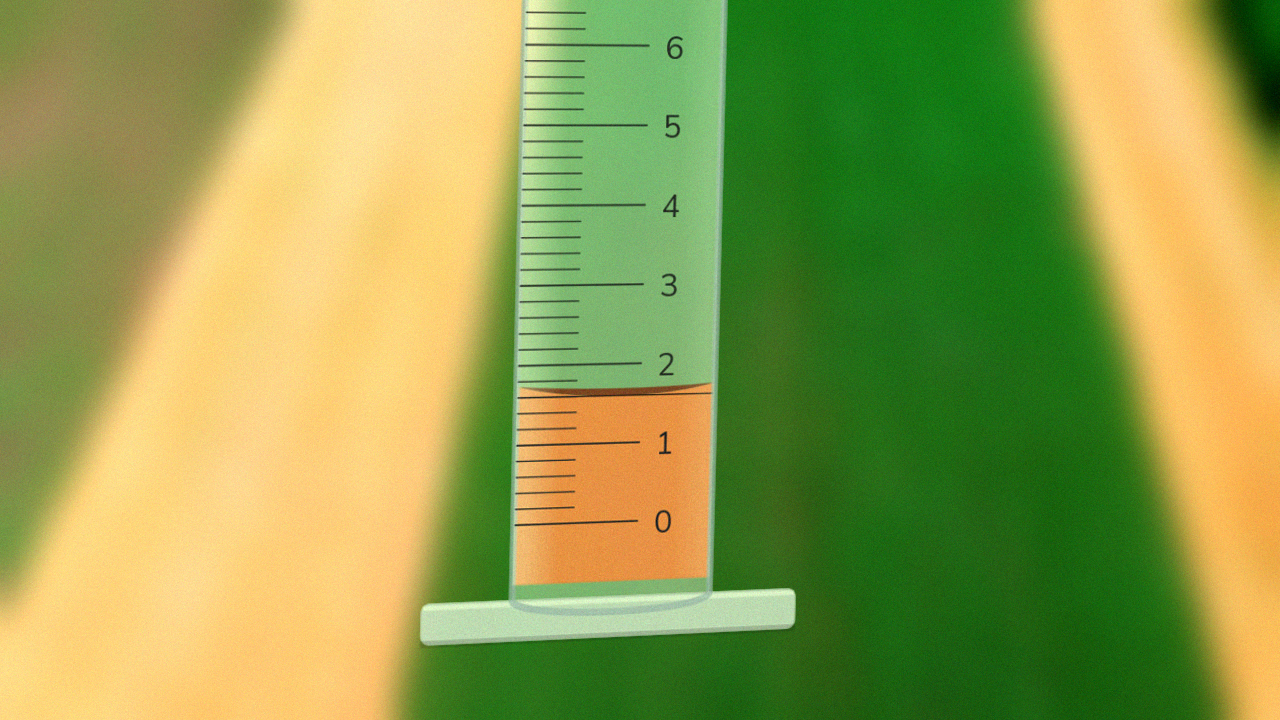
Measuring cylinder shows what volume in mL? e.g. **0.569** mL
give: **1.6** mL
